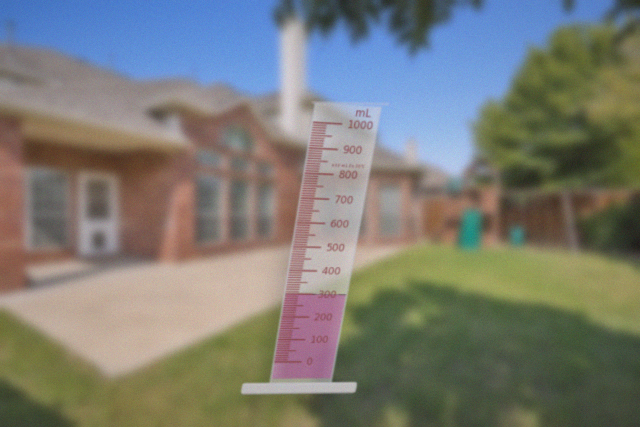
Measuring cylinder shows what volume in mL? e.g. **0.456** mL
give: **300** mL
